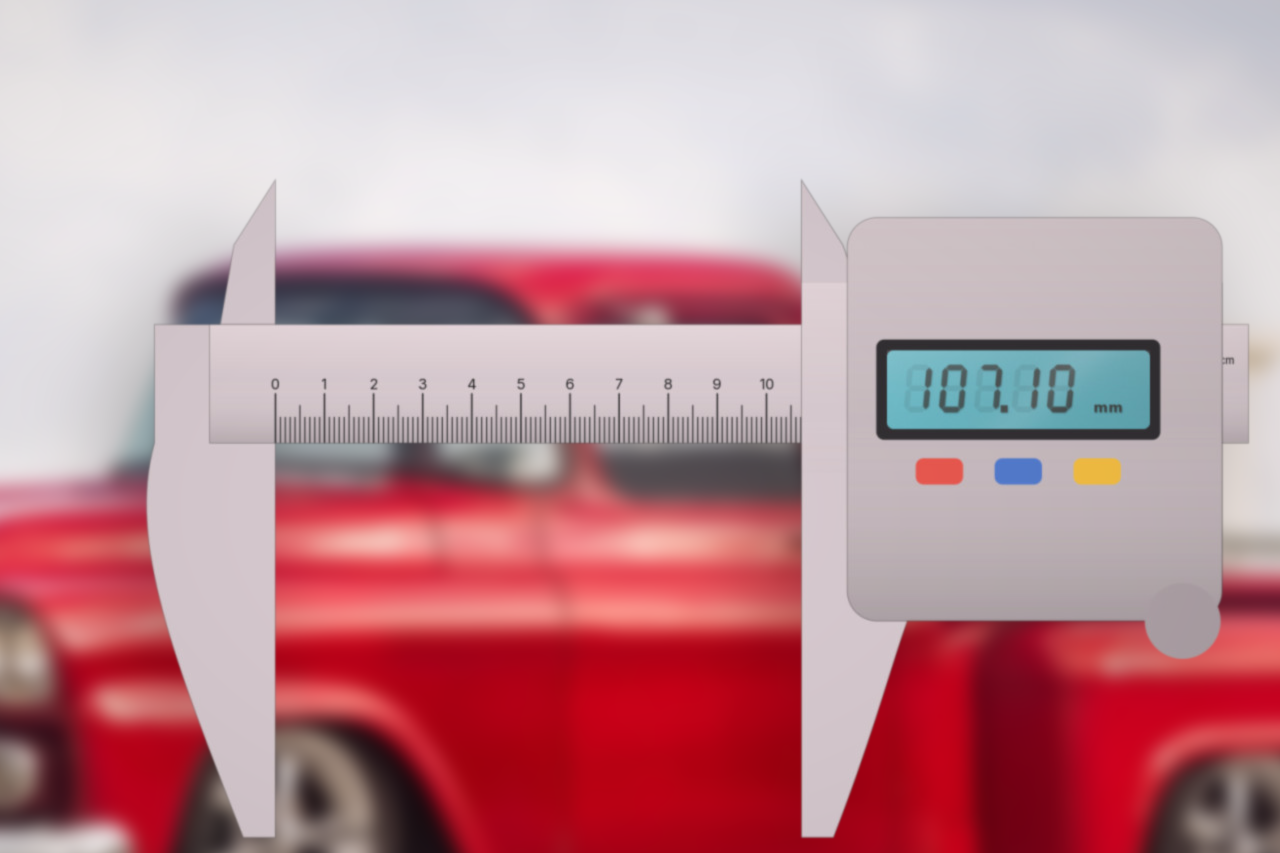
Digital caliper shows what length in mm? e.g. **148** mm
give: **107.10** mm
